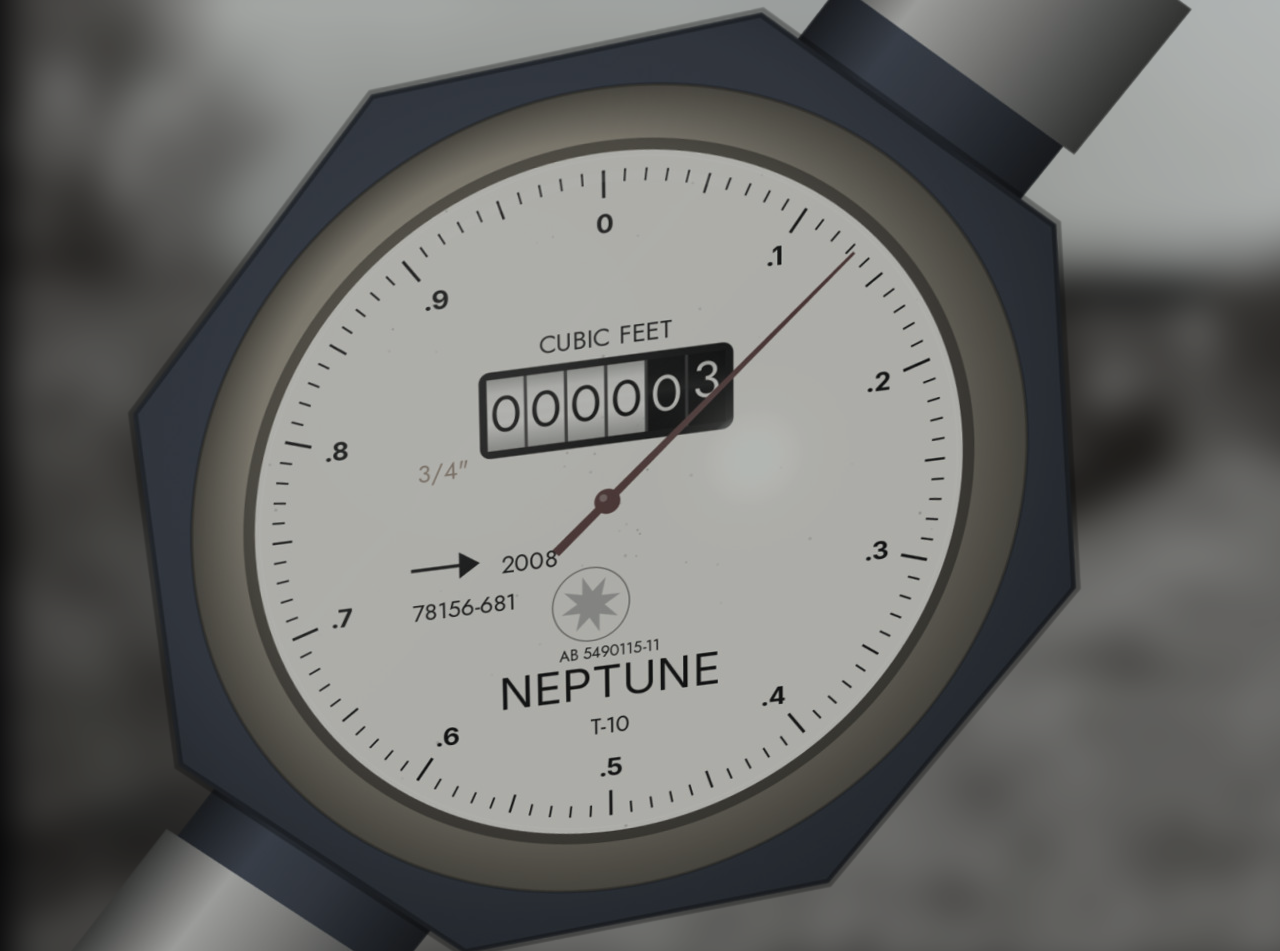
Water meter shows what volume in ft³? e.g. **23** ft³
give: **3.13** ft³
